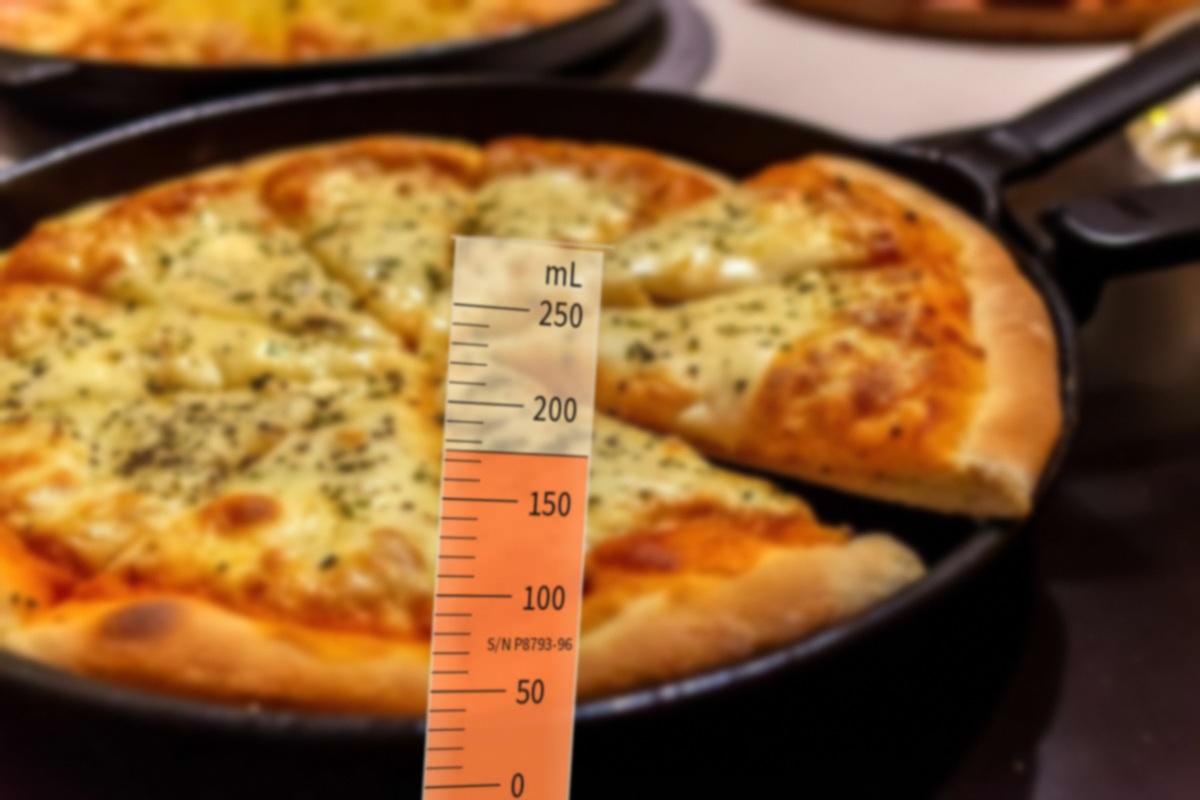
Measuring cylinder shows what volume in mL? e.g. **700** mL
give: **175** mL
